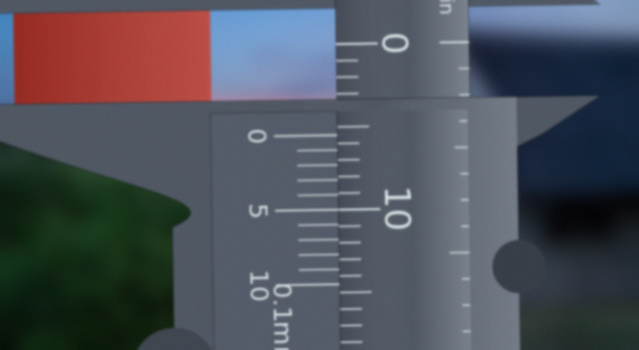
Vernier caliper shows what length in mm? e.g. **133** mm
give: **5.5** mm
